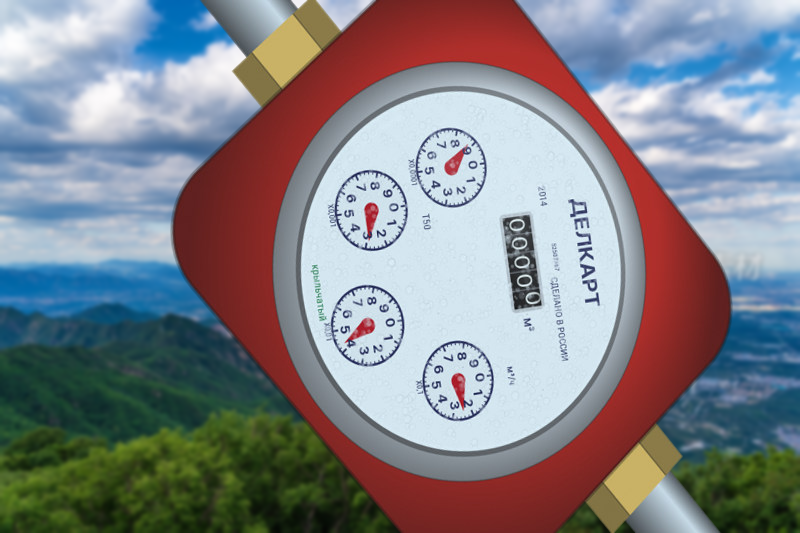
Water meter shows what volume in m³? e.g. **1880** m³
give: **0.2428** m³
